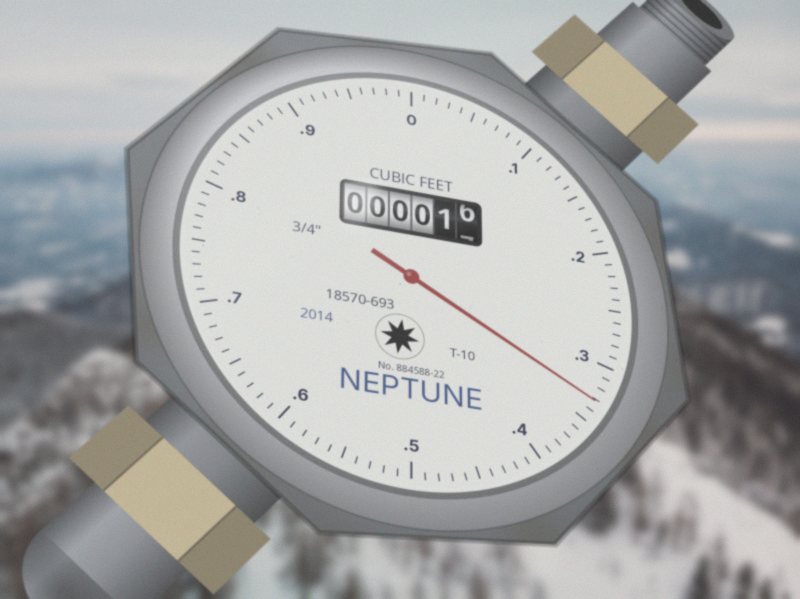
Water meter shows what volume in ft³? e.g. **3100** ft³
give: **16.33** ft³
